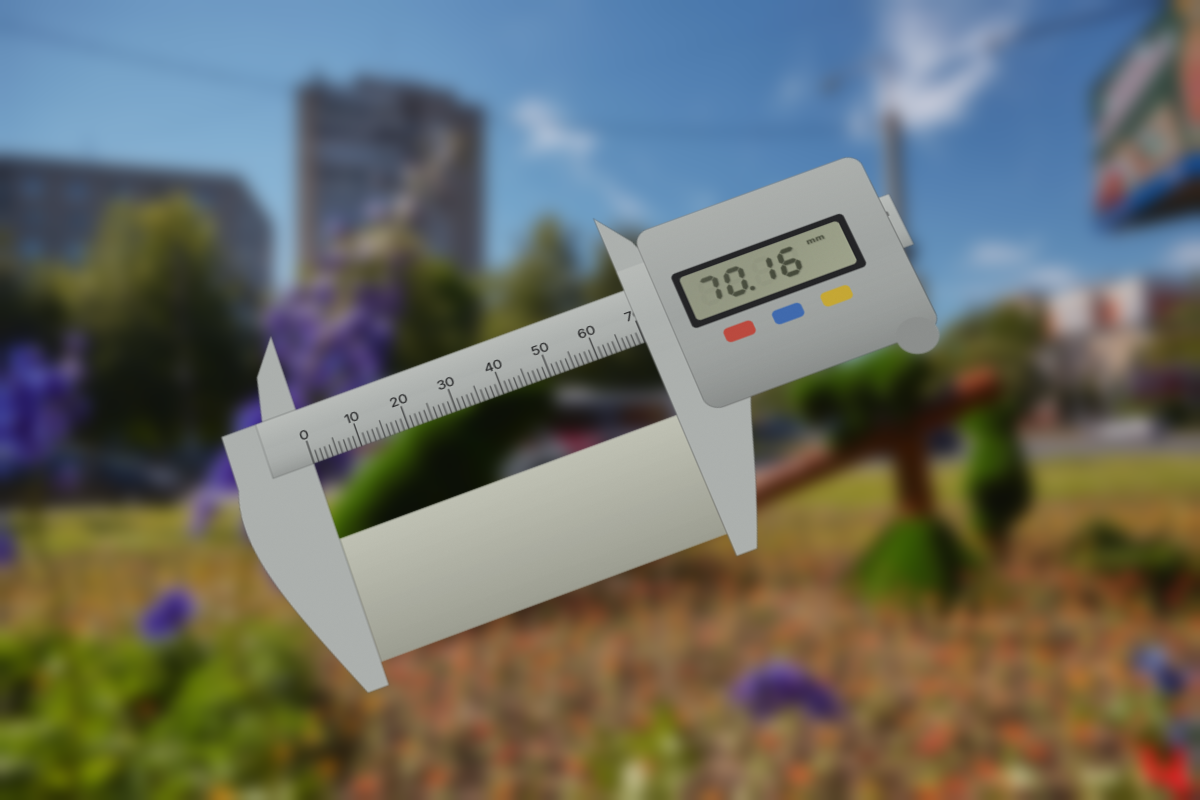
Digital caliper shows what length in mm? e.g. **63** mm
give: **70.16** mm
